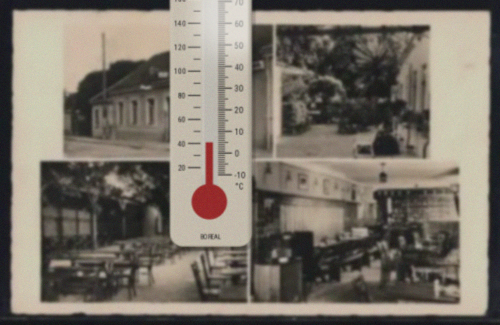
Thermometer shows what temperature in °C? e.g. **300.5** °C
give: **5** °C
